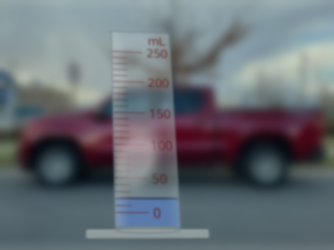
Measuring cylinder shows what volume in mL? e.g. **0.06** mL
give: **20** mL
